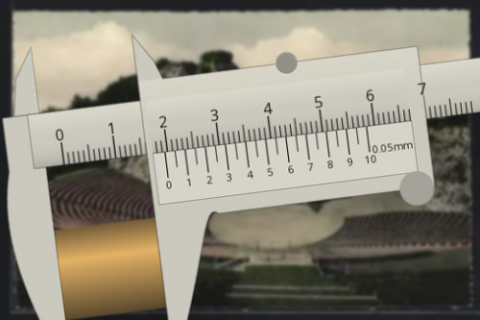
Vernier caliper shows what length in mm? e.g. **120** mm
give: **19.5** mm
